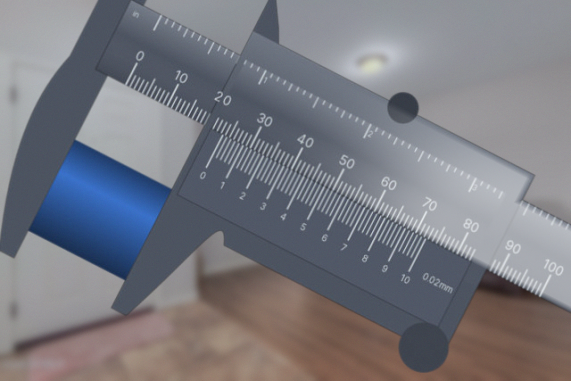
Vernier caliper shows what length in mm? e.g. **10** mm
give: **23.5** mm
